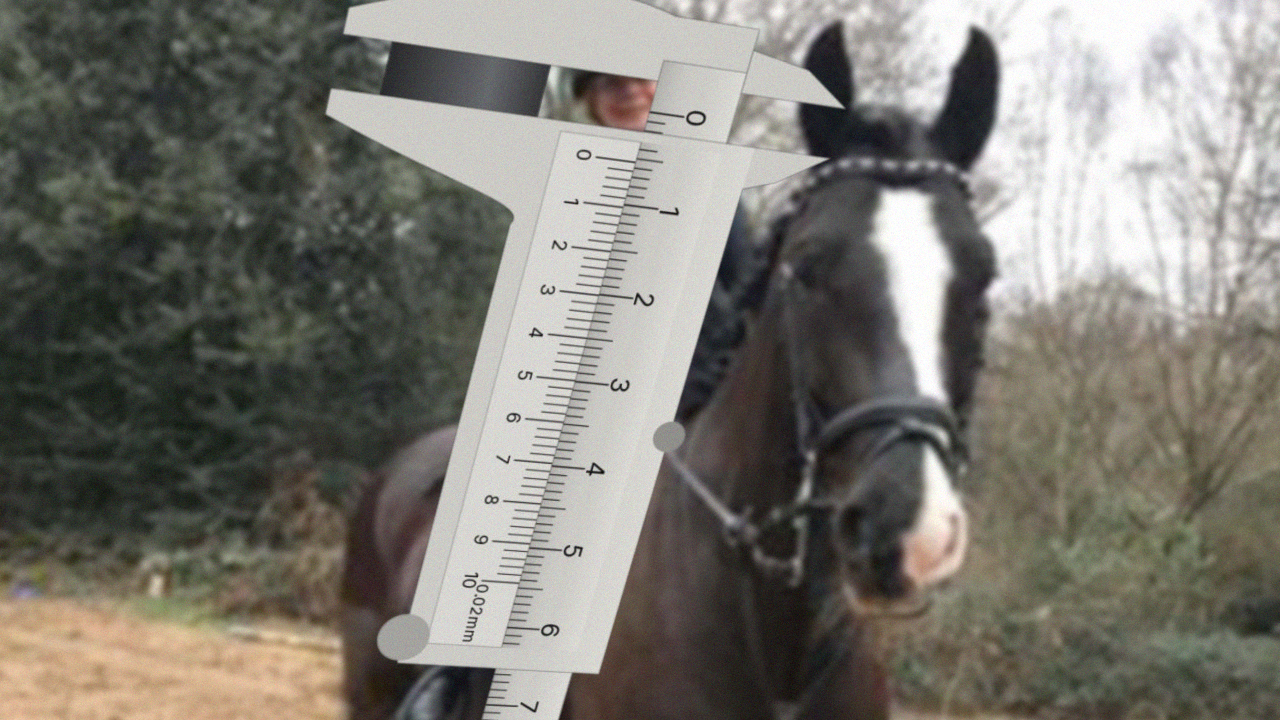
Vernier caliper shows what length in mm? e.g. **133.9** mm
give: **5.4** mm
